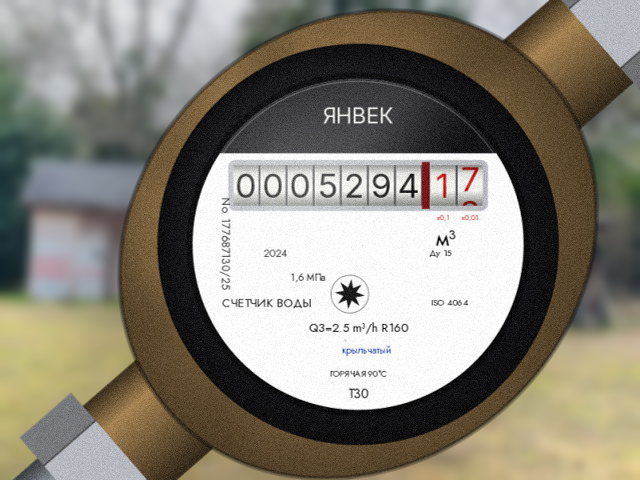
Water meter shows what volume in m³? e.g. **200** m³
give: **5294.17** m³
